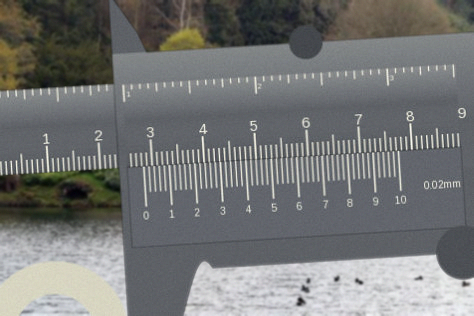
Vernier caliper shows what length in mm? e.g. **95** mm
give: **28.4** mm
